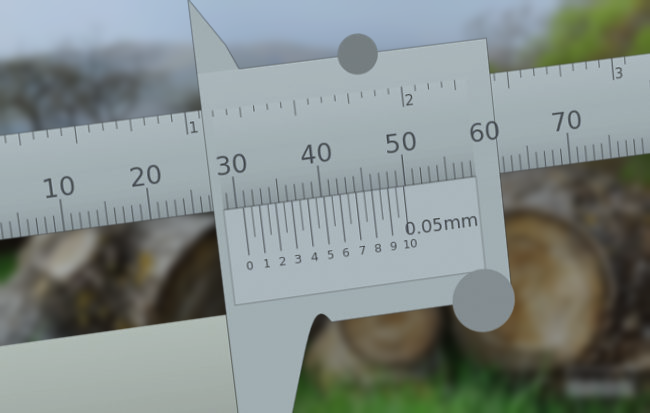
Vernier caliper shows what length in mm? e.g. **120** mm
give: **30.8** mm
